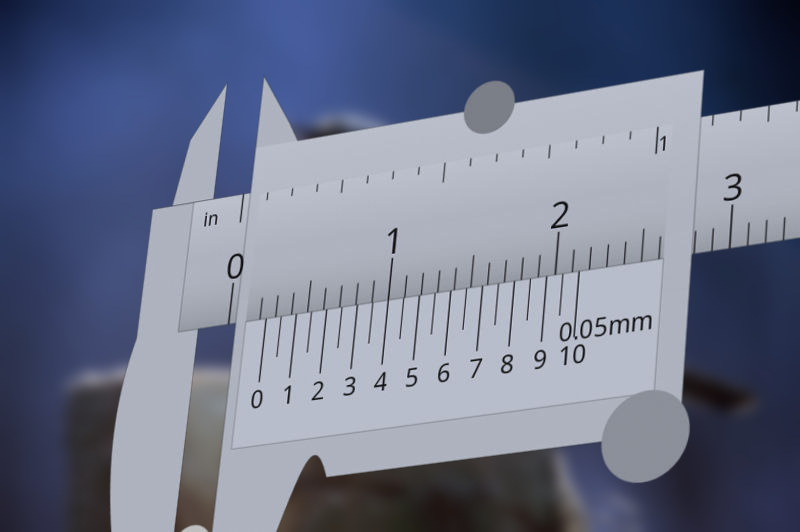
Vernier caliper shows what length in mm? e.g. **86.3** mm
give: **2.4** mm
